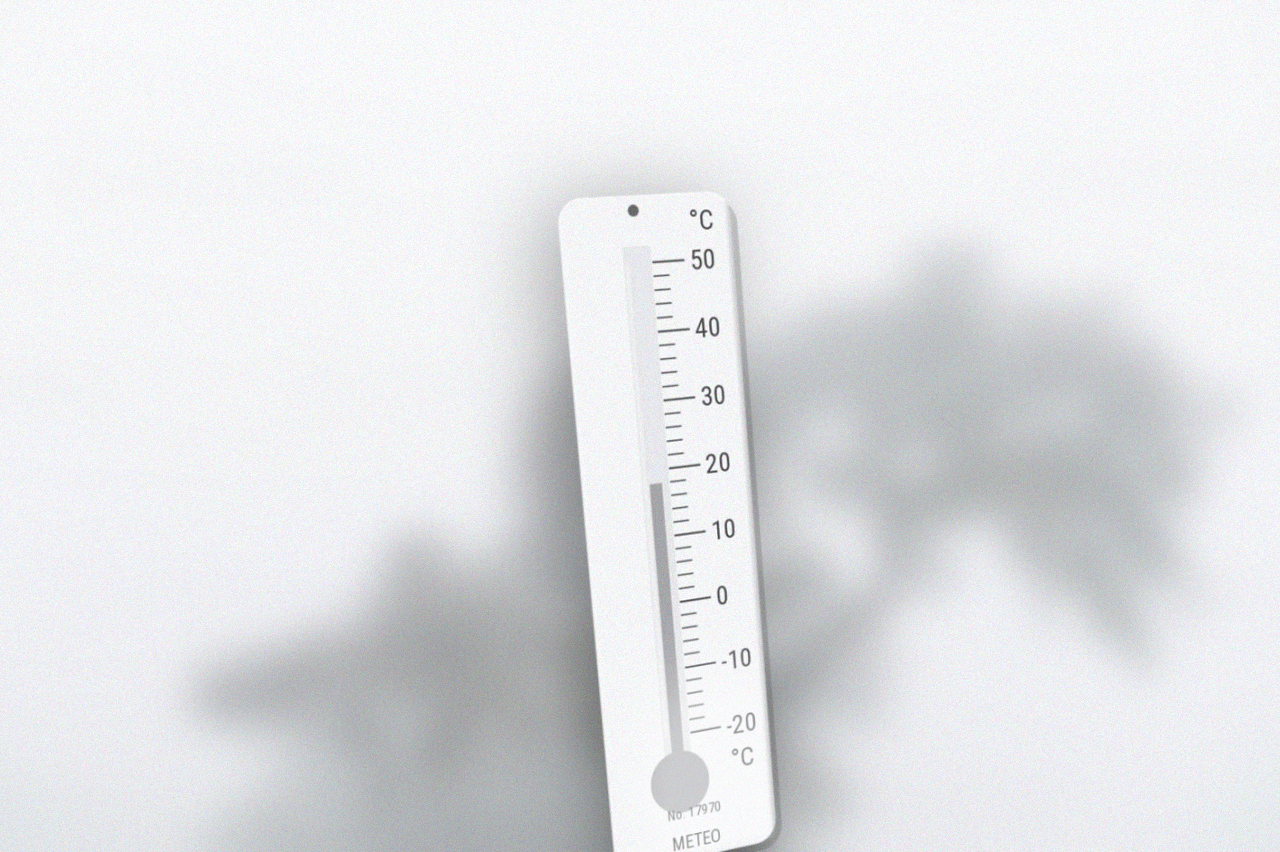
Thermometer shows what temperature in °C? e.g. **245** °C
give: **18** °C
